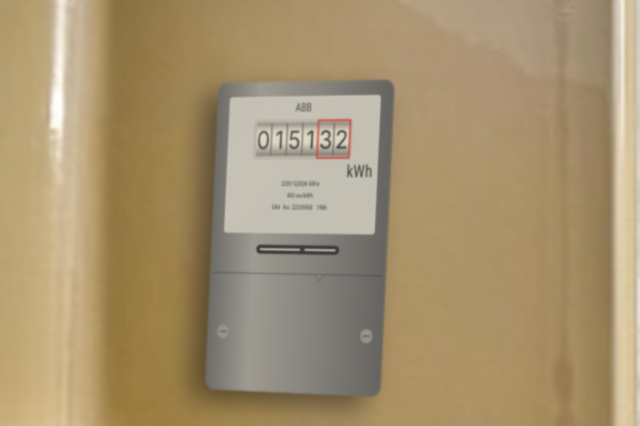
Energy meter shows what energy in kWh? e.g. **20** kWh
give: **151.32** kWh
